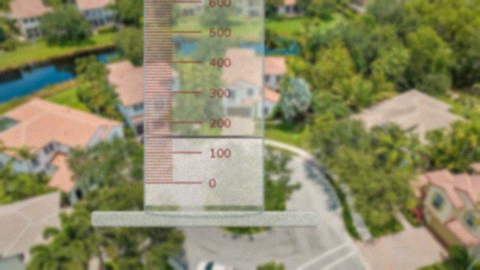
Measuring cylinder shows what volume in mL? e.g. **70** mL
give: **150** mL
